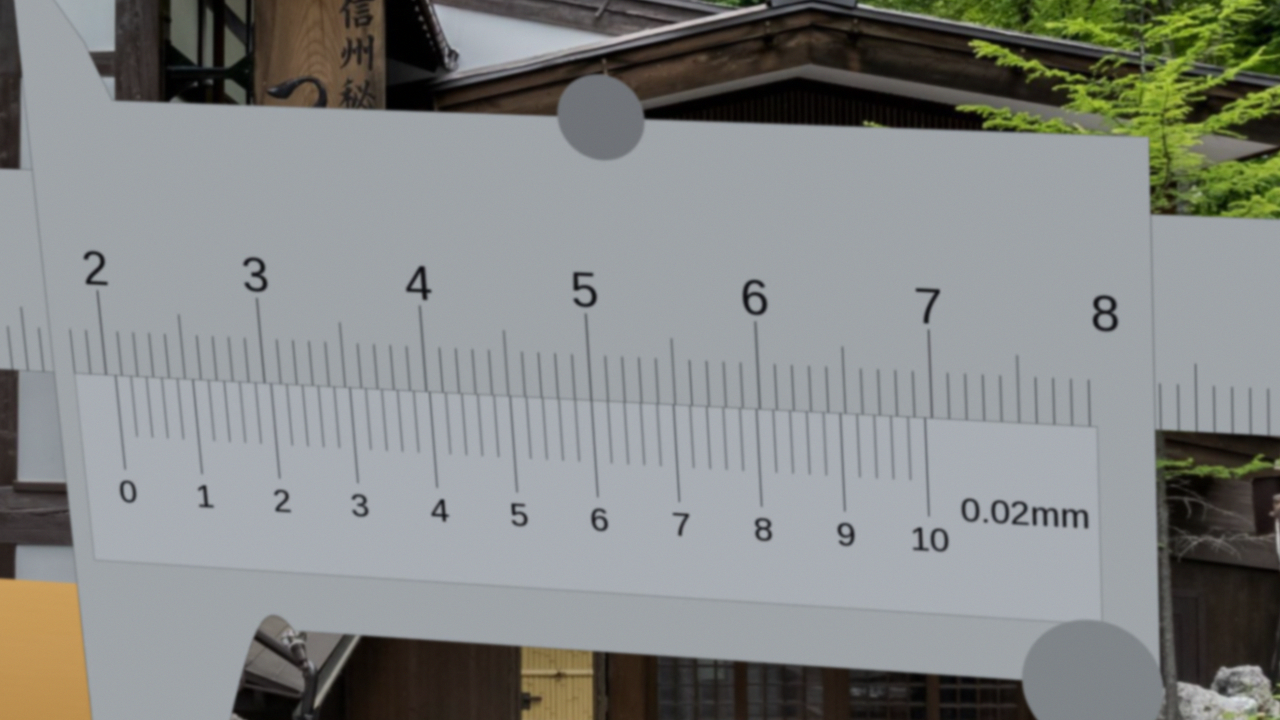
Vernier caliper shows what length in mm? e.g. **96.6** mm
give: **20.6** mm
